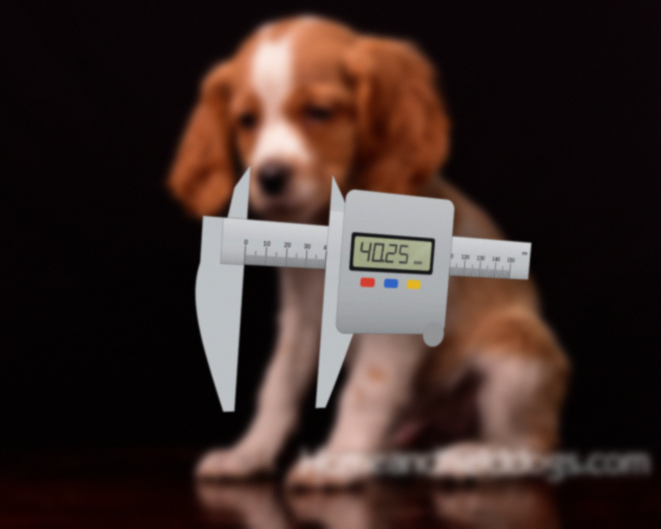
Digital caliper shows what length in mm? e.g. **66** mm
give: **40.25** mm
